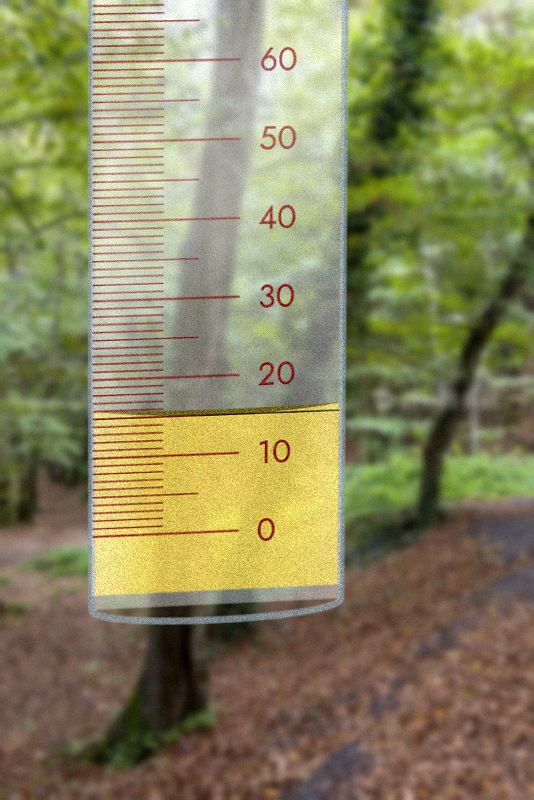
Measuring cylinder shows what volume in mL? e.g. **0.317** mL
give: **15** mL
